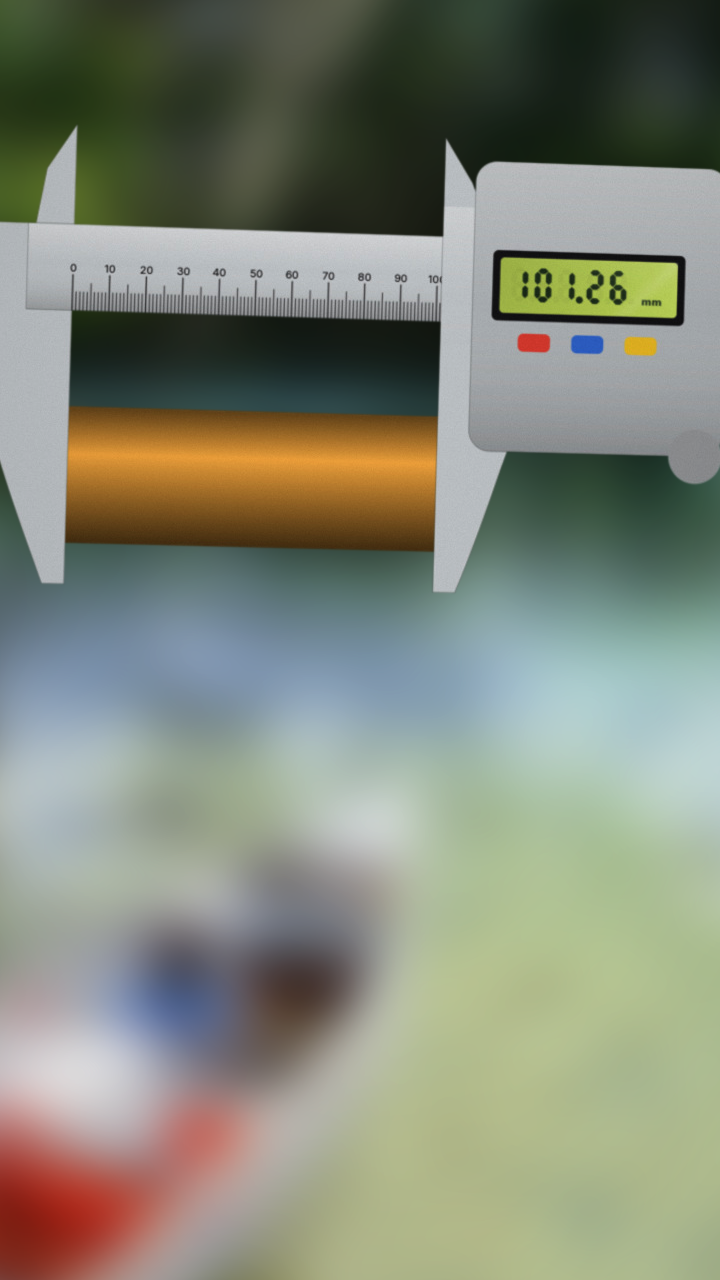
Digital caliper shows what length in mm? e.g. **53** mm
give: **101.26** mm
